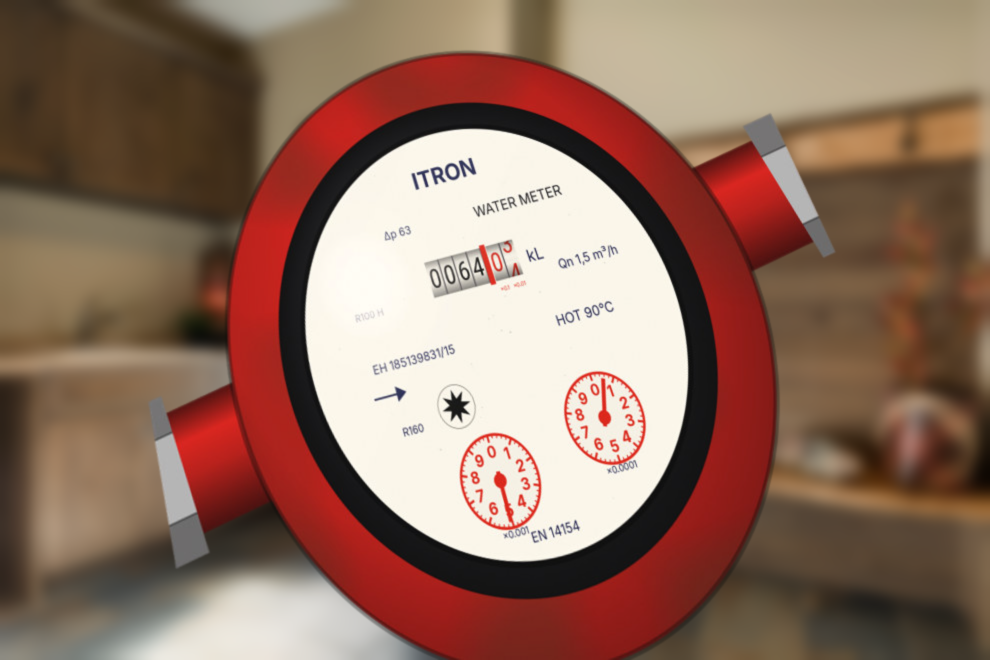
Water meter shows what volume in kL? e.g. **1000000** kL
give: **64.0350** kL
